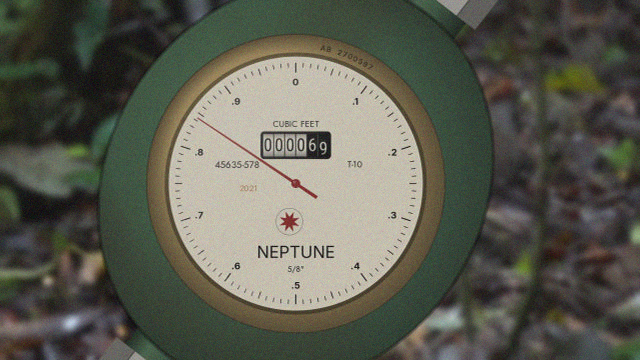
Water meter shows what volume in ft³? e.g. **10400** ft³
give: **68.84** ft³
